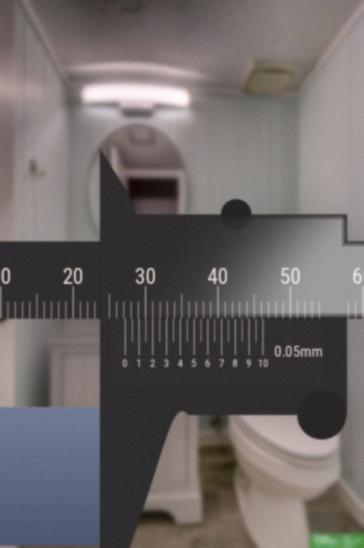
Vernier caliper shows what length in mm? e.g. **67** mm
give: **27.2** mm
